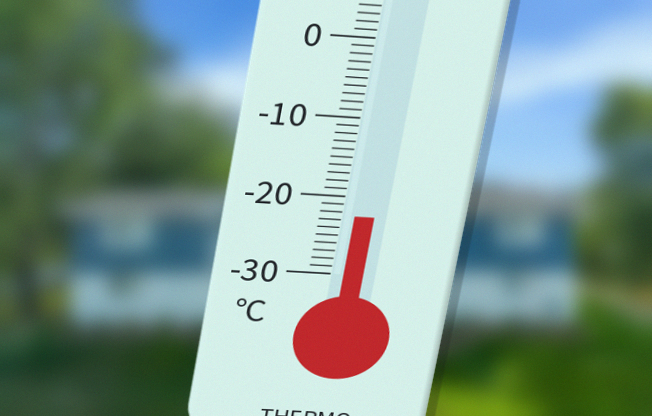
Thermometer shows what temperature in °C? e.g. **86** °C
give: **-22.5** °C
